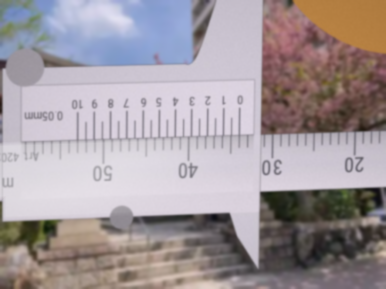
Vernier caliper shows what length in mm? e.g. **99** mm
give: **34.0** mm
